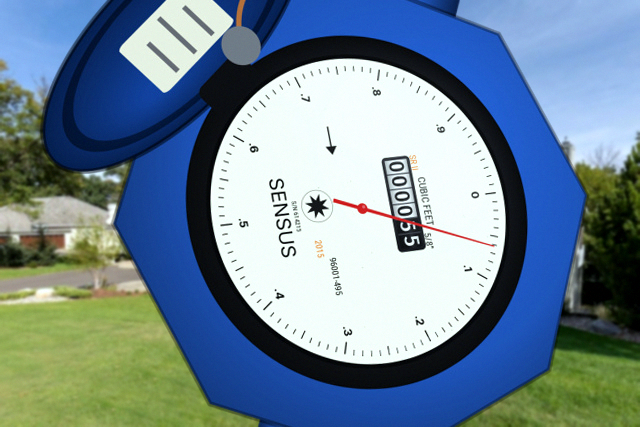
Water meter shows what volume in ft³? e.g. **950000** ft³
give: **55.06** ft³
